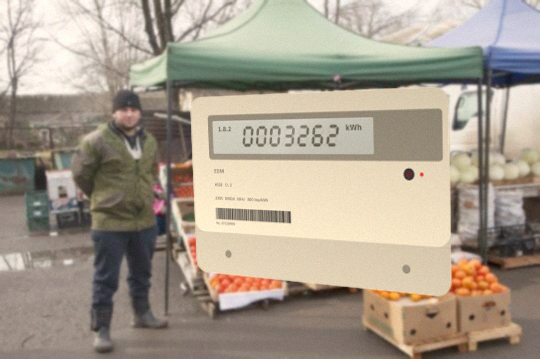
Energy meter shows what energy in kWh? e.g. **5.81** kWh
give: **3262** kWh
